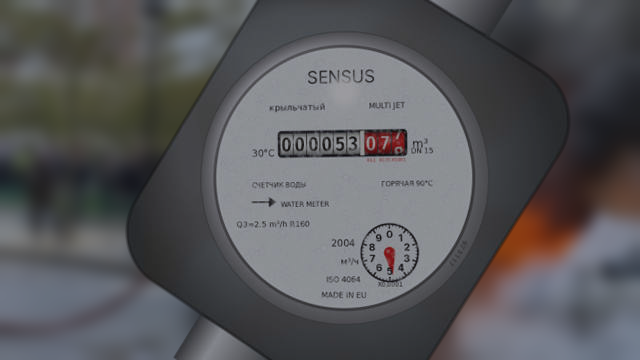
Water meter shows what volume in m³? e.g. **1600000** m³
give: **53.0774** m³
